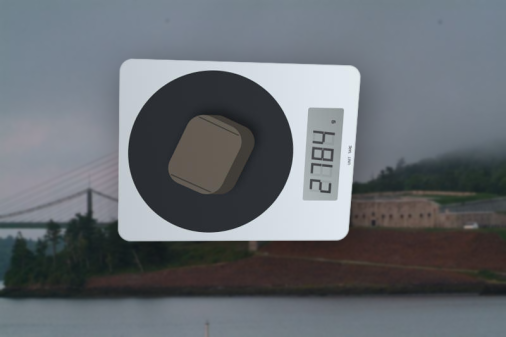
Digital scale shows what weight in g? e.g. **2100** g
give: **2784** g
